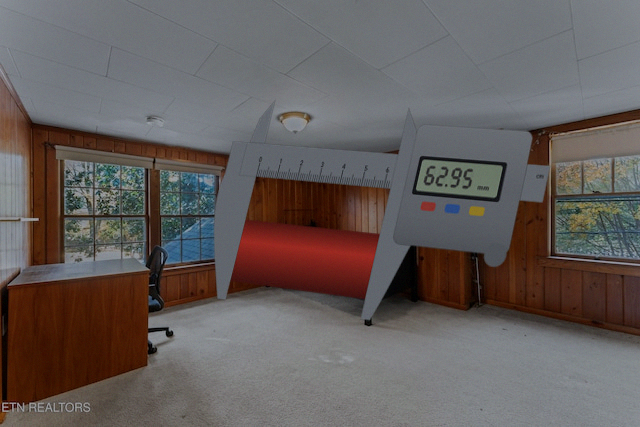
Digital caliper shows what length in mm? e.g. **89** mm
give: **62.95** mm
